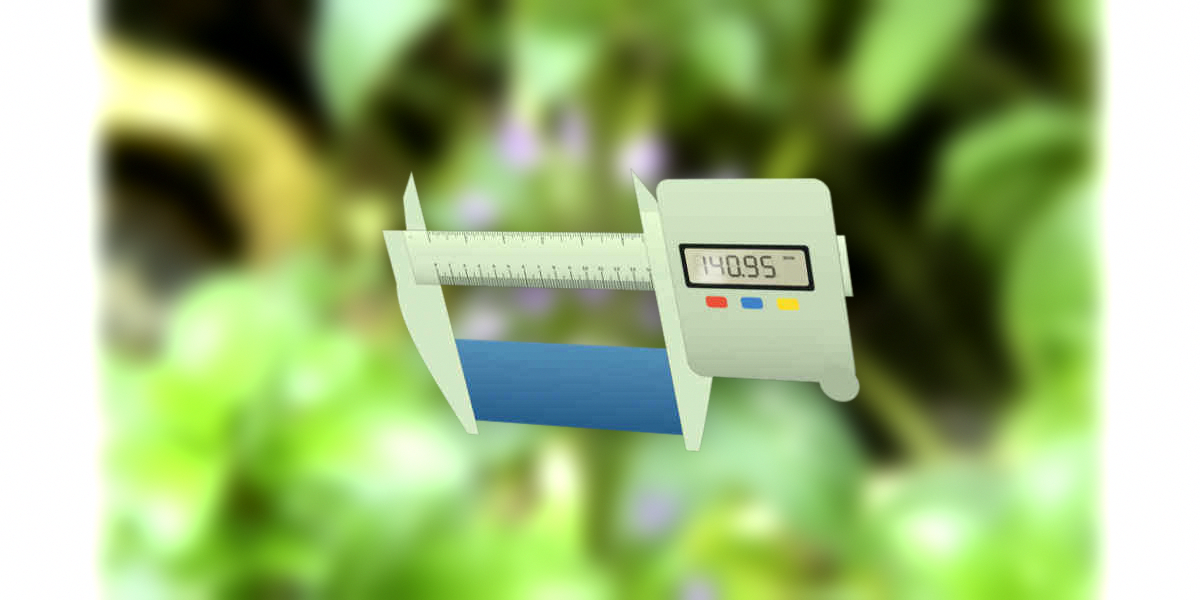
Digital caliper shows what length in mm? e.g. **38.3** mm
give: **140.95** mm
